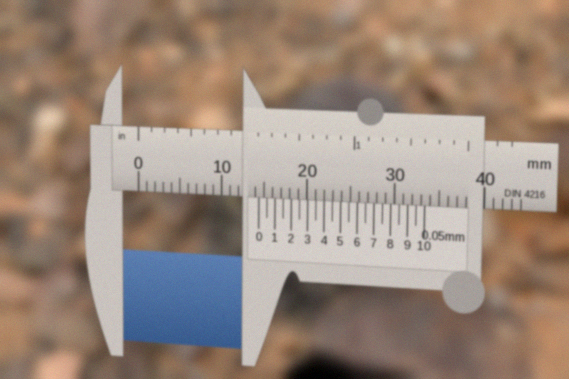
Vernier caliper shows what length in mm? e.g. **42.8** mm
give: **14.4** mm
